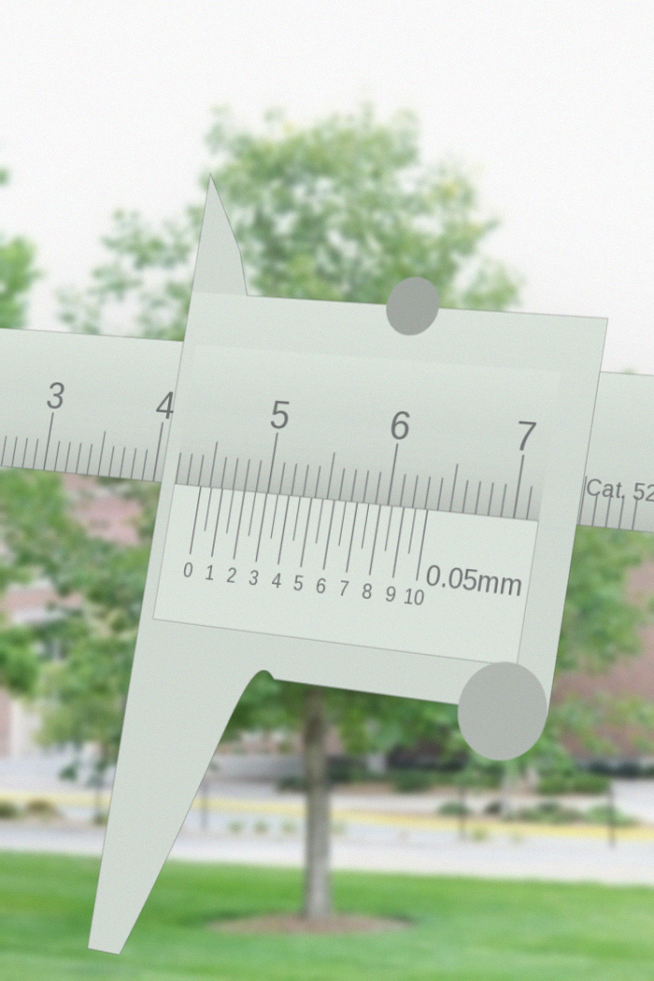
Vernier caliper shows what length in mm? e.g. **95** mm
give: **44.2** mm
